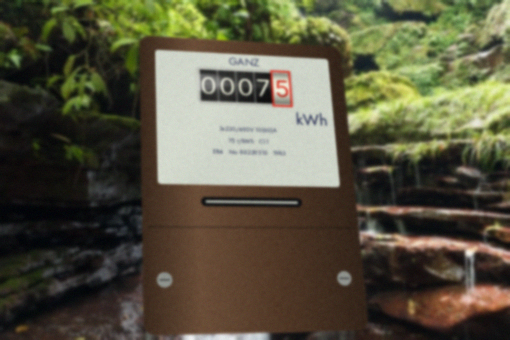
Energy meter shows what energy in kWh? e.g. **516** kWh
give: **7.5** kWh
